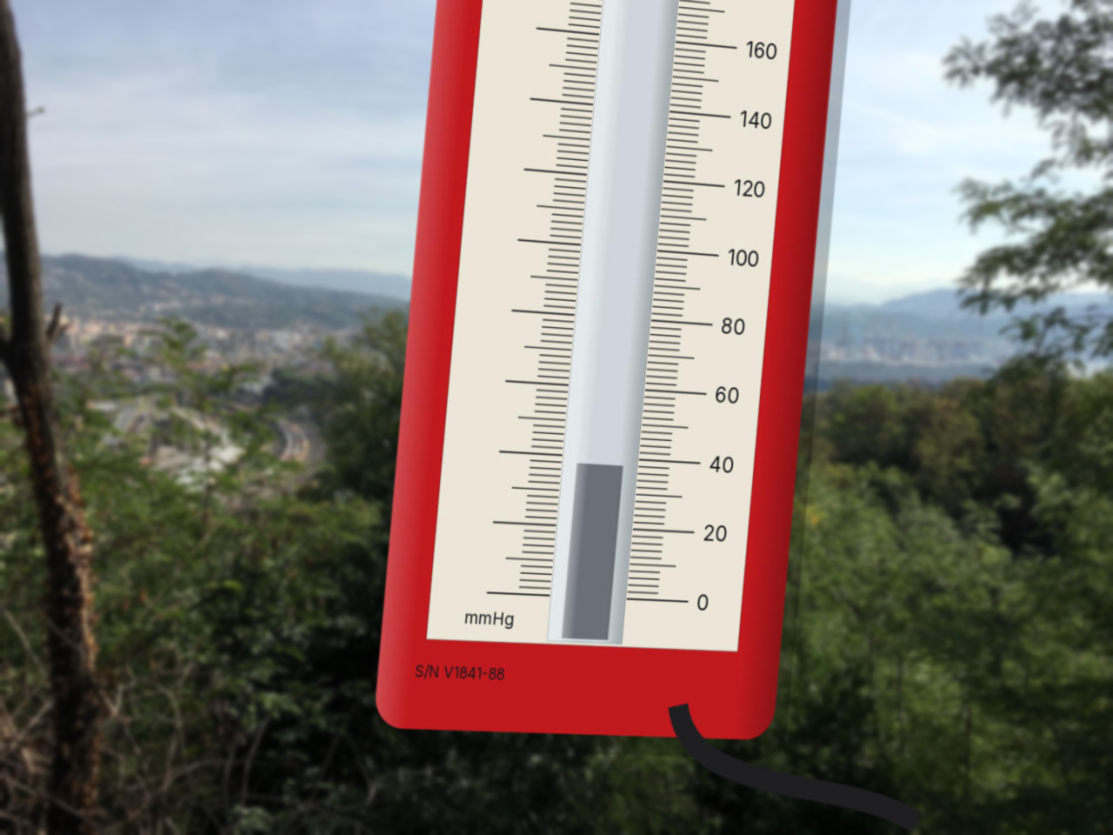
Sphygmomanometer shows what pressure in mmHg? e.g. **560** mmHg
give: **38** mmHg
